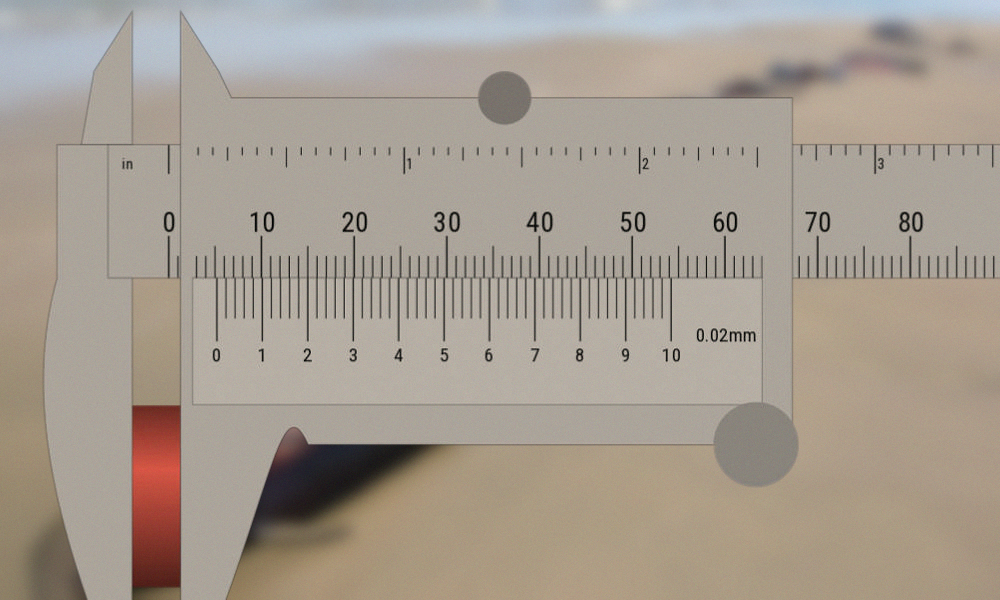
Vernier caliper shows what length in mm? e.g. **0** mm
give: **5.2** mm
